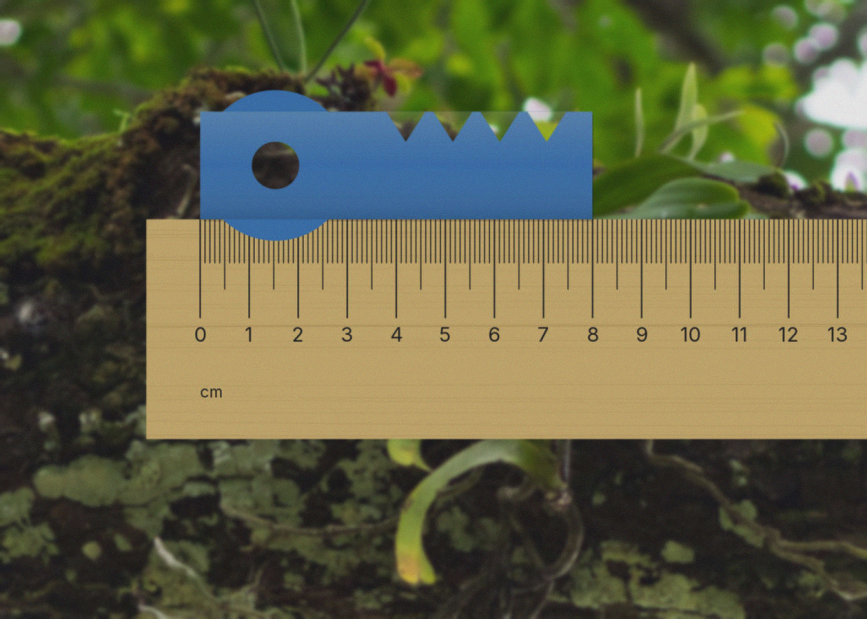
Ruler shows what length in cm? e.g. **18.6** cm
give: **8** cm
